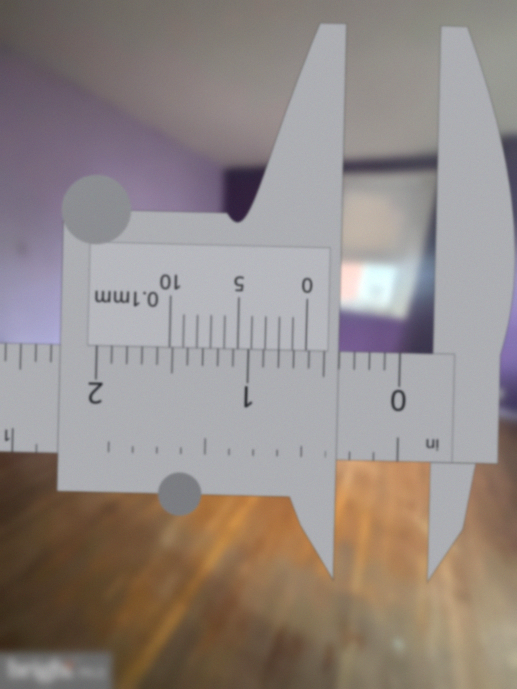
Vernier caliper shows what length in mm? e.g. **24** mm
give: **6.2** mm
